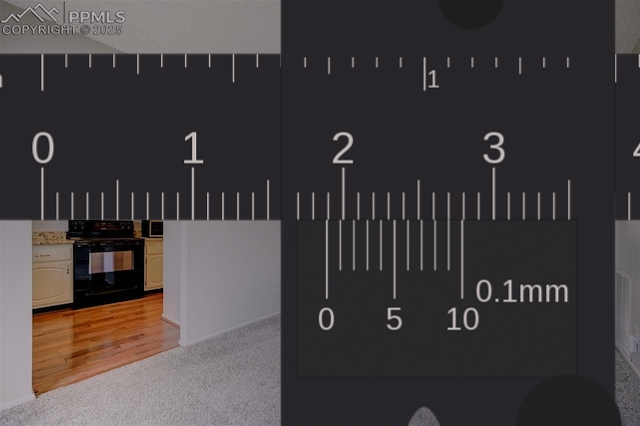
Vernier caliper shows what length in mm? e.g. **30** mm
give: **18.9** mm
